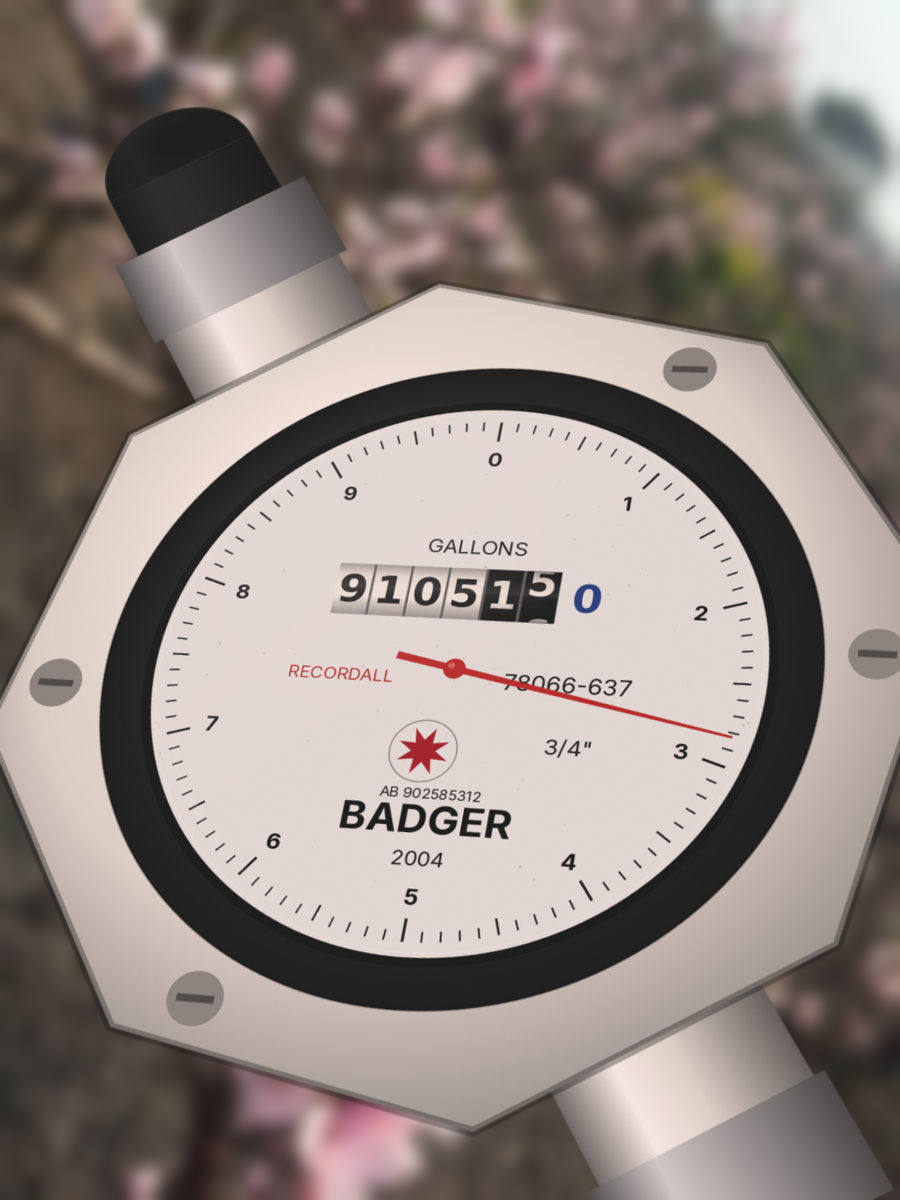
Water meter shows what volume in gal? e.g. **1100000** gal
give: **9105152.8** gal
